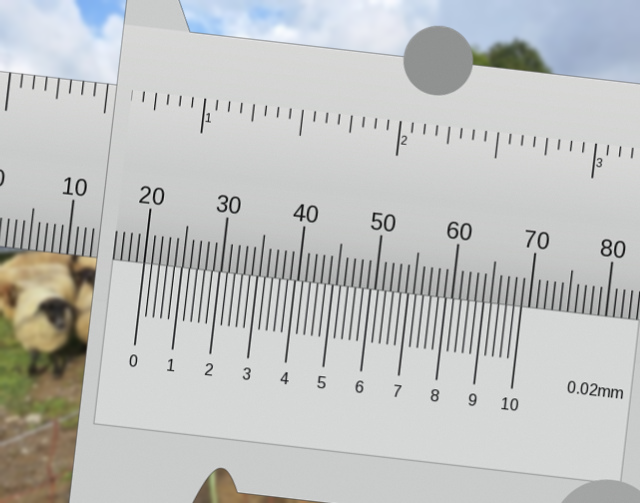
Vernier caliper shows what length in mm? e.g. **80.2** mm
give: **20.0** mm
